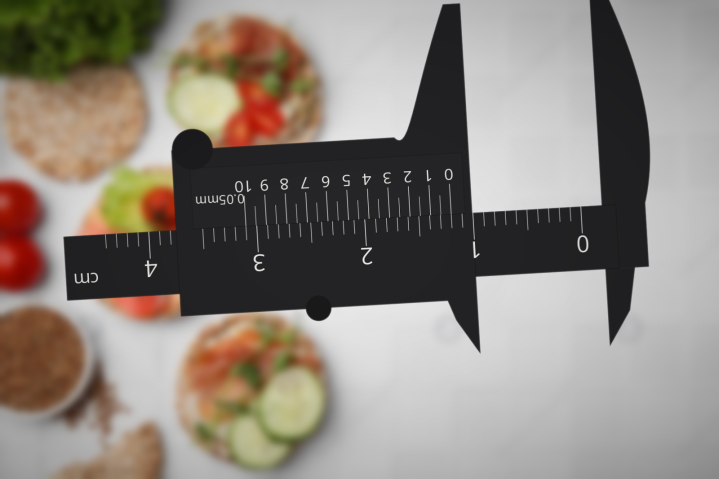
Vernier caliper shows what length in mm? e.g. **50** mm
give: **12.0** mm
